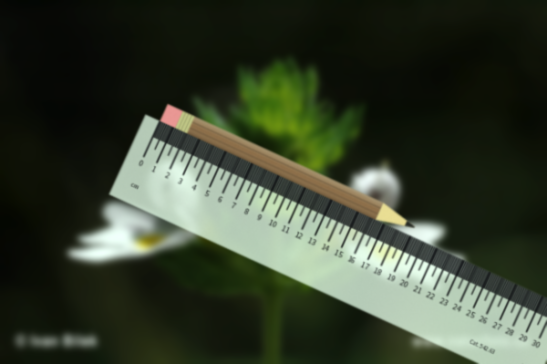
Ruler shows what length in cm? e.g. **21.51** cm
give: **19** cm
